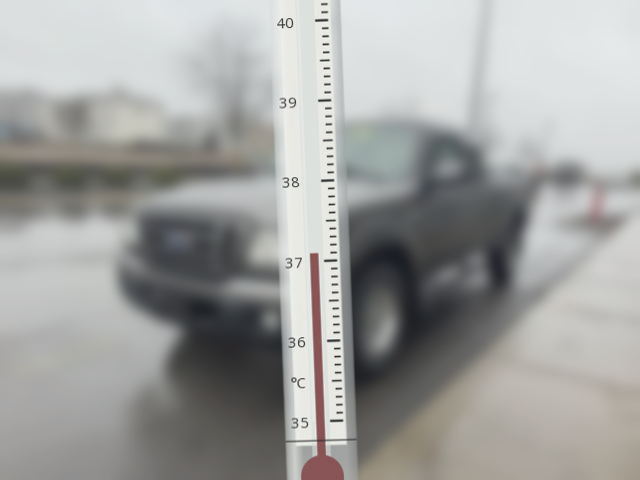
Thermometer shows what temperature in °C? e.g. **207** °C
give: **37.1** °C
